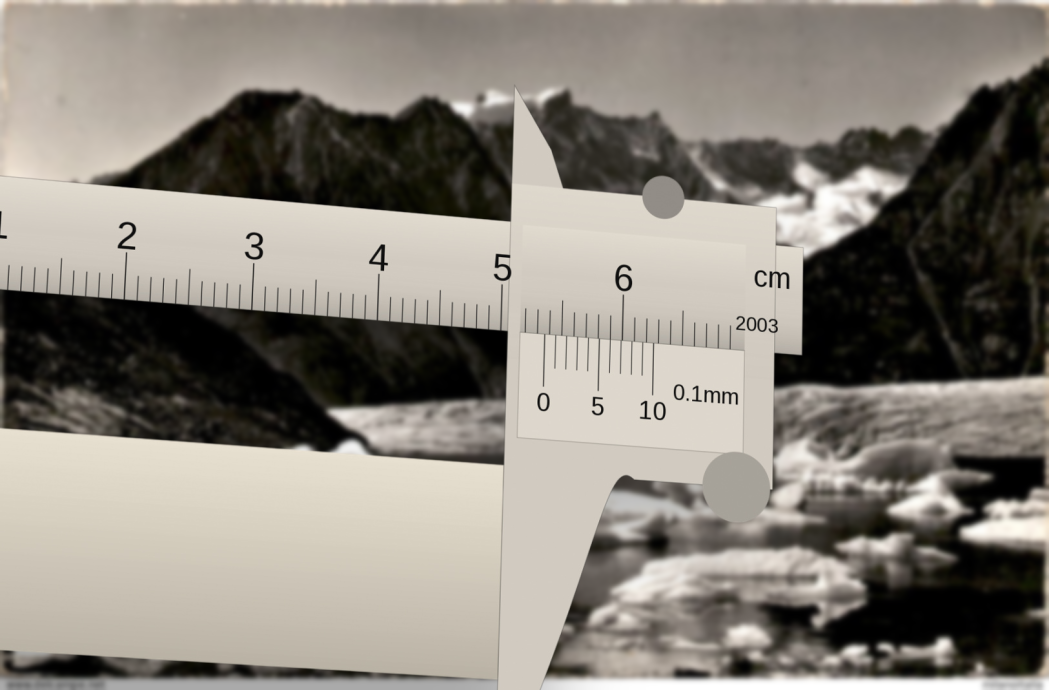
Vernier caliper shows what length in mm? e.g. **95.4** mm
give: **53.6** mm
